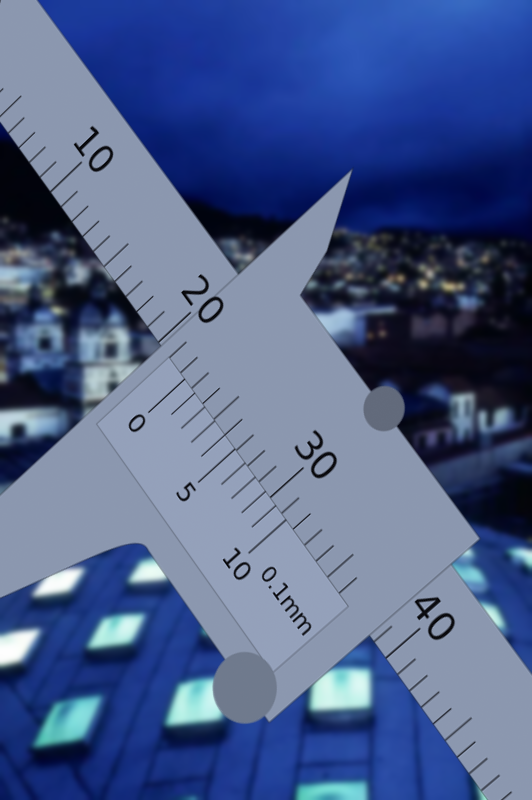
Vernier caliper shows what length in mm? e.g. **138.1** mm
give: **22.4** mm
